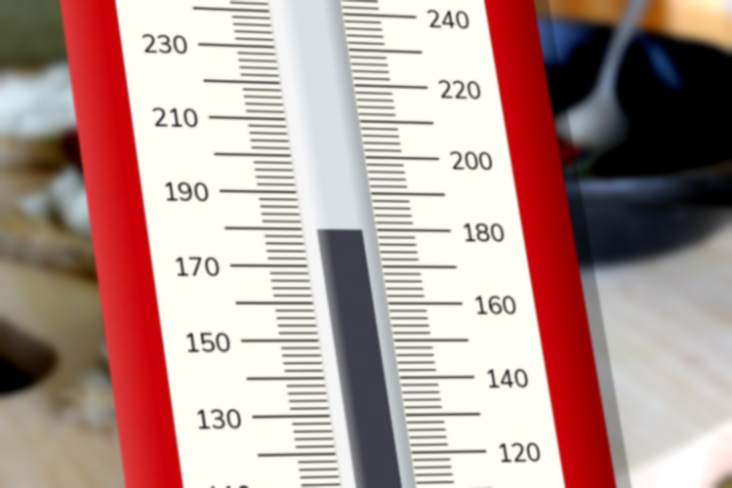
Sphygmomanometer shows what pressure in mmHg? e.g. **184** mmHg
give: **180** mmHg
